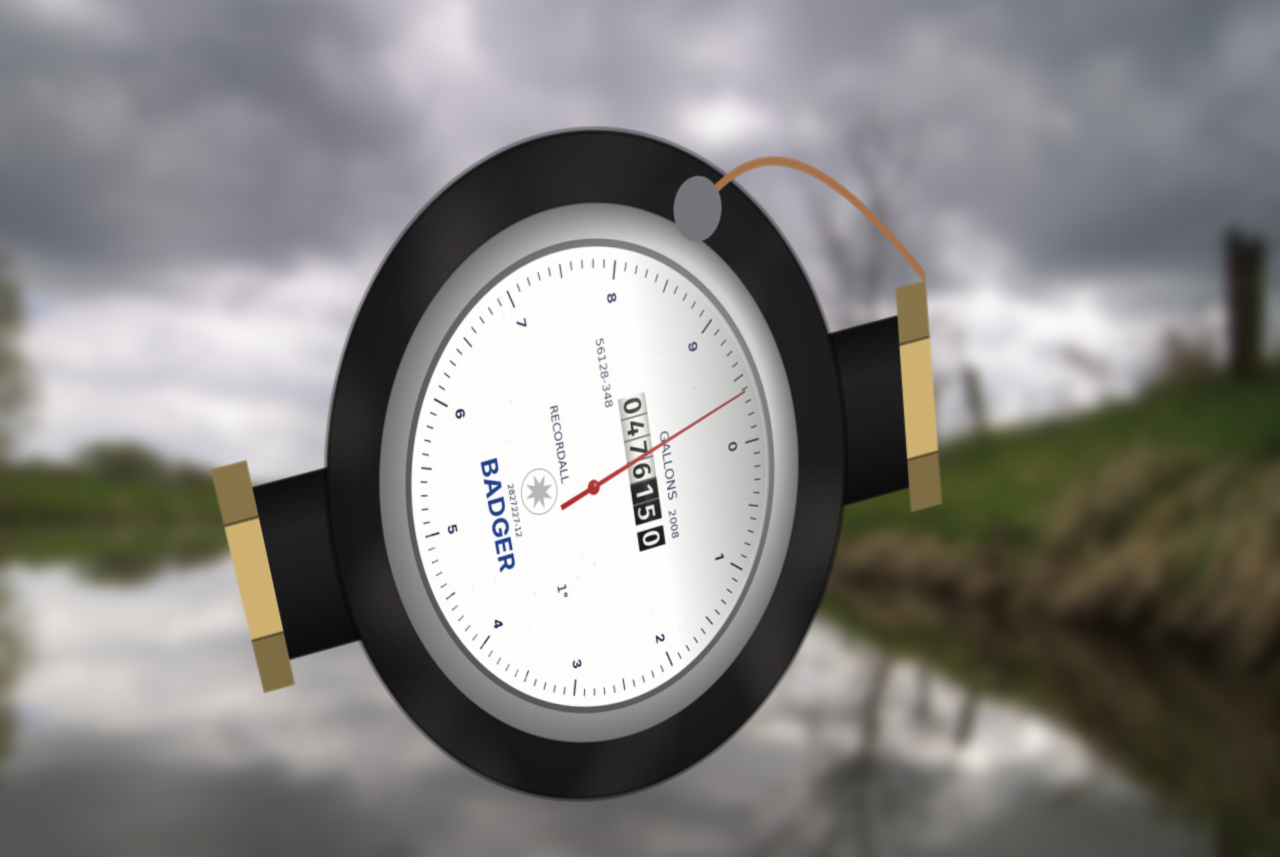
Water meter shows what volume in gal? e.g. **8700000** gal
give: **476149.6** gal
